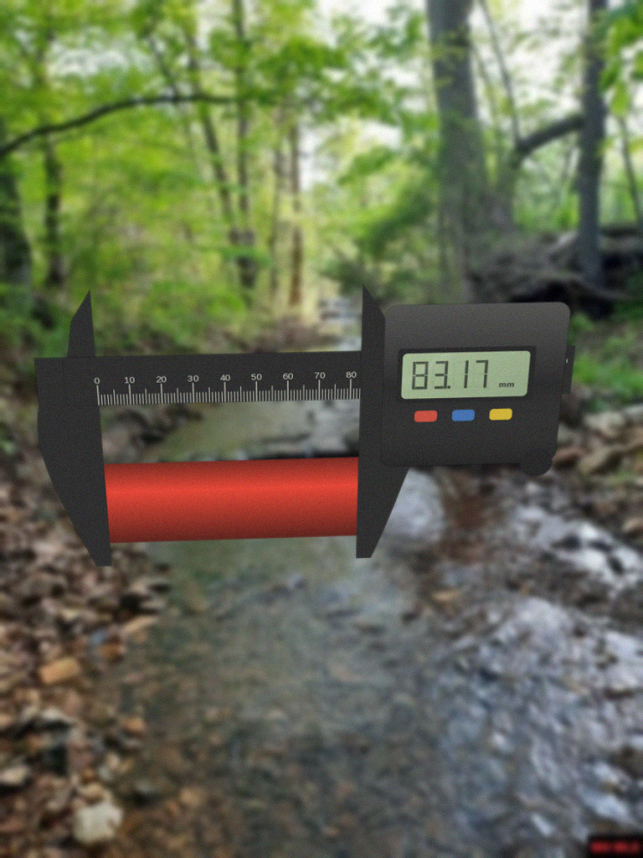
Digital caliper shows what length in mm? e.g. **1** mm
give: **83.17** mm
